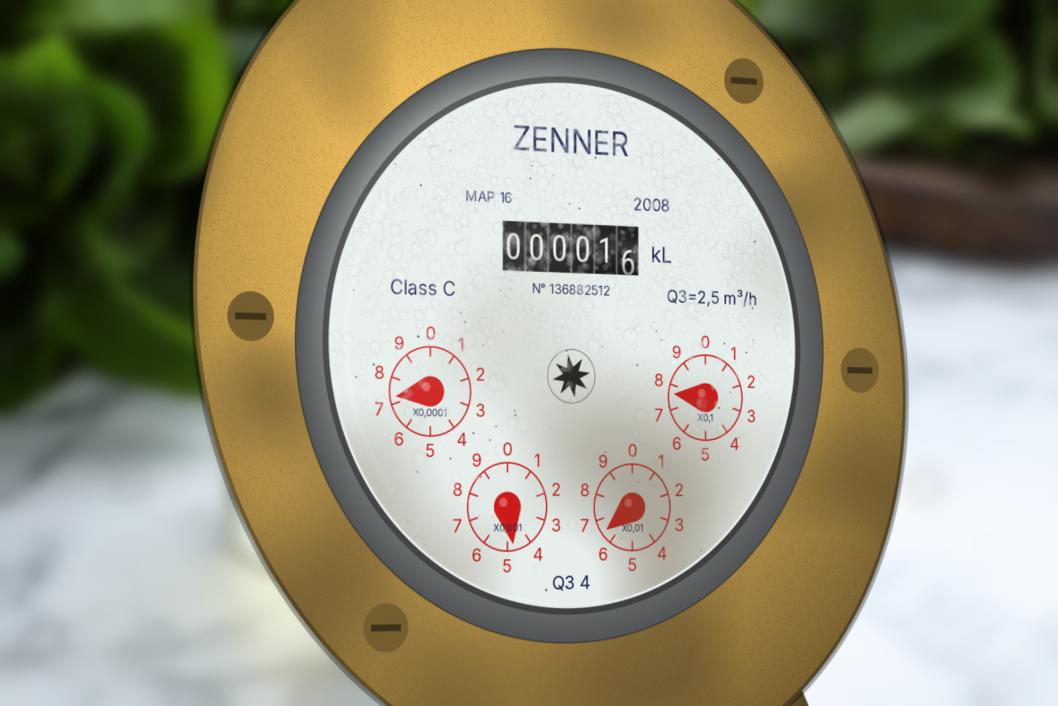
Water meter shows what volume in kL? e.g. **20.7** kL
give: **15.7647** kL
